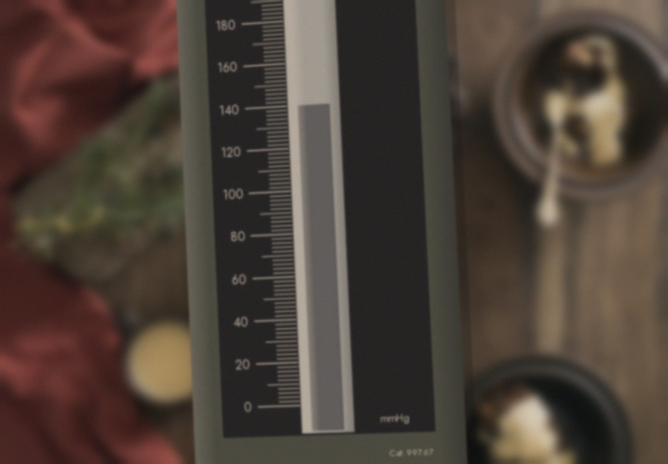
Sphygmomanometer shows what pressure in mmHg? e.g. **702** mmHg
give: **140** mmHg
